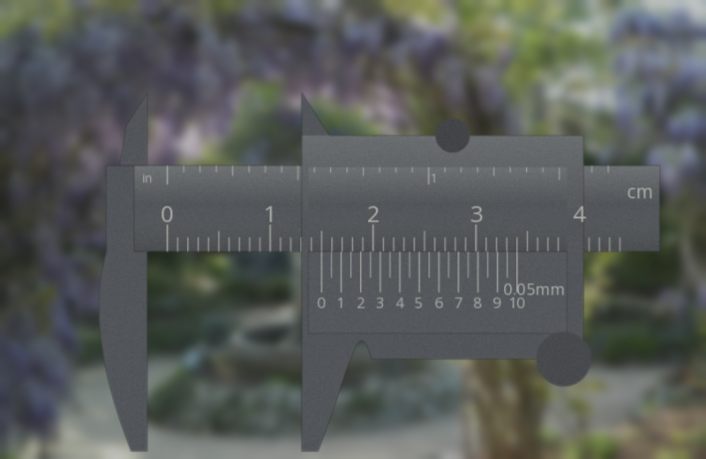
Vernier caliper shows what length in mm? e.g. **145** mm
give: **15.0** mm
